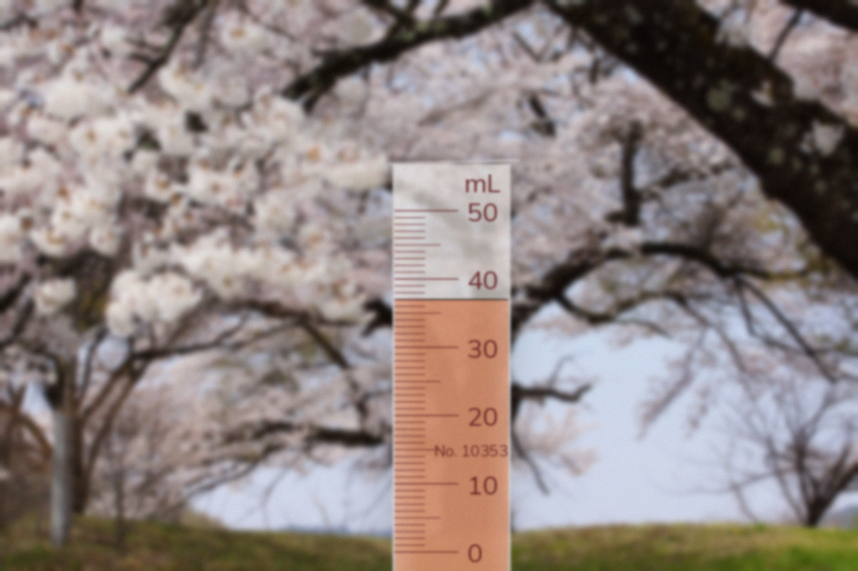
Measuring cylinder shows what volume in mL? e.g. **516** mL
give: **37** mL
